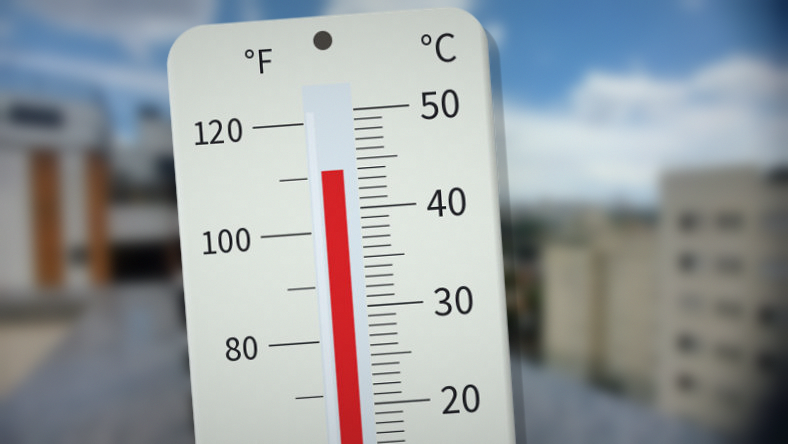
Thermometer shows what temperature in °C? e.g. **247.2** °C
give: **44** °C
